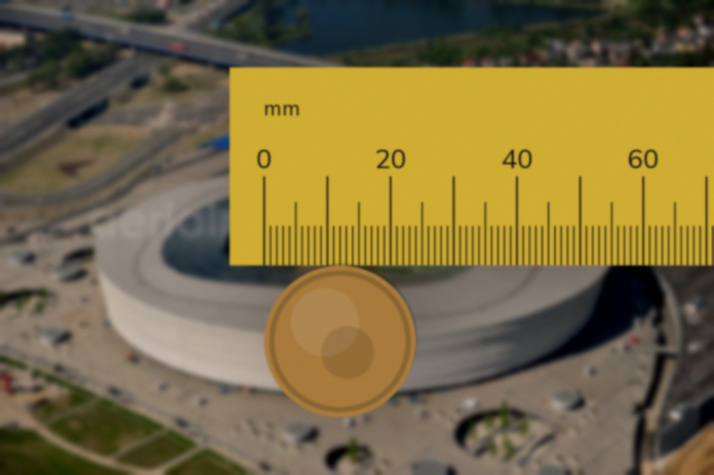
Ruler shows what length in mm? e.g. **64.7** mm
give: **24** mm
